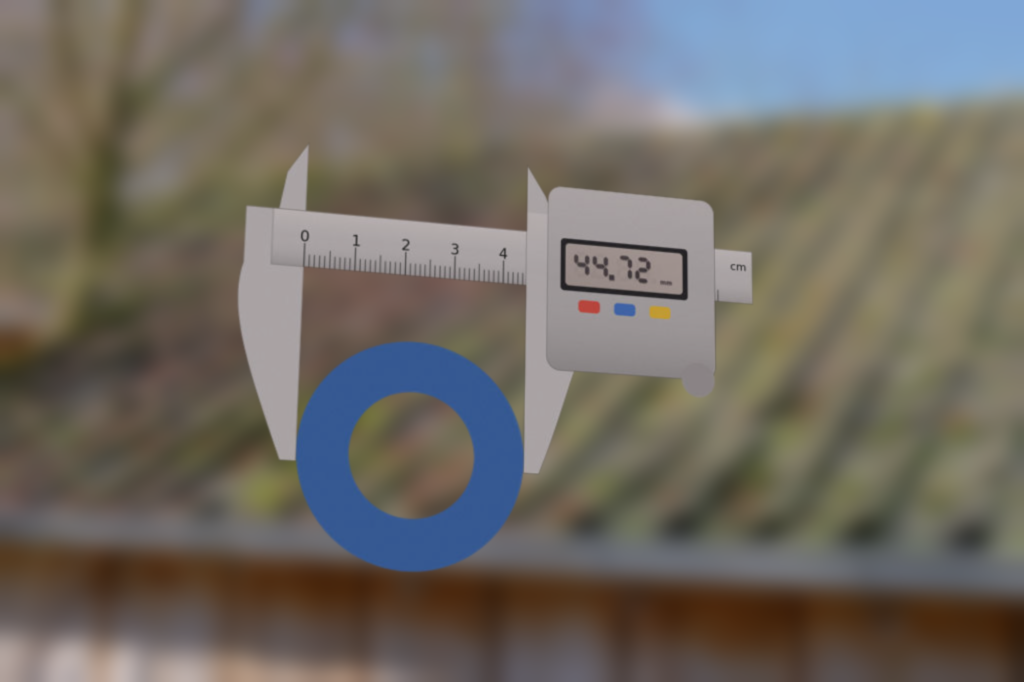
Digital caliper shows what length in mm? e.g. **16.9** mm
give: **44.72** mm
